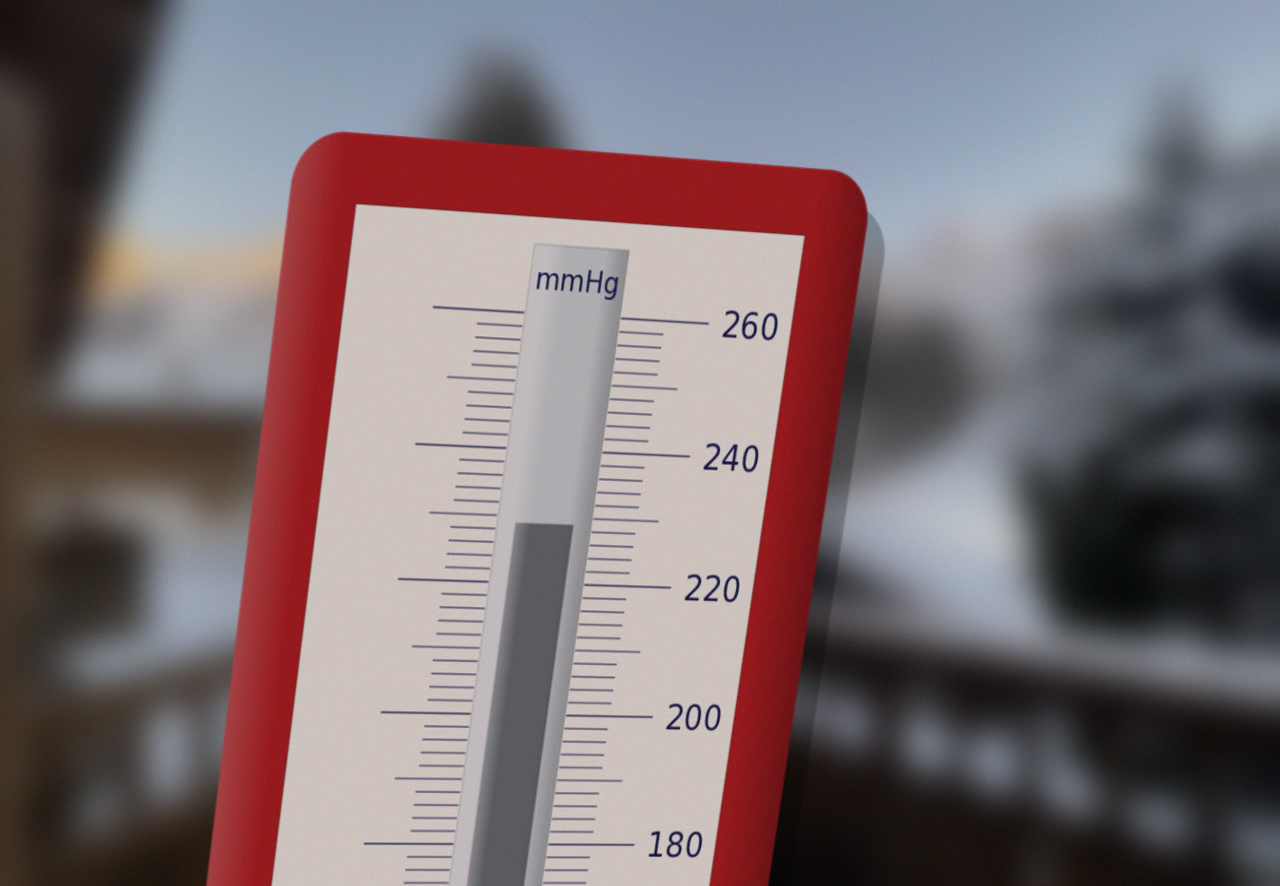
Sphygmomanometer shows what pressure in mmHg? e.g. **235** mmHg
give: **229** mmHg
